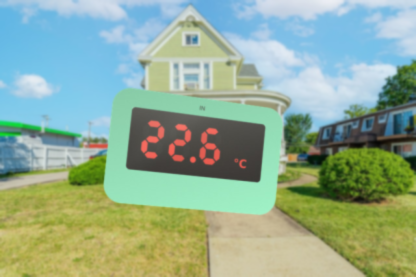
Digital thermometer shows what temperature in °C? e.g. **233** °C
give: **22.6** °C
